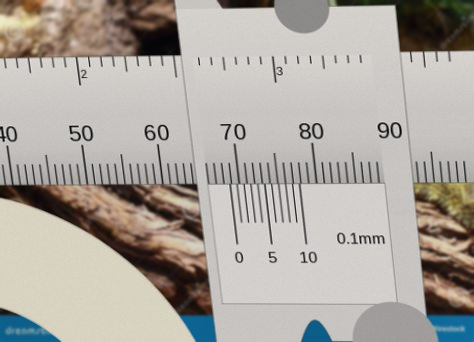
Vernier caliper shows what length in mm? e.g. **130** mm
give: **68.8** mm
